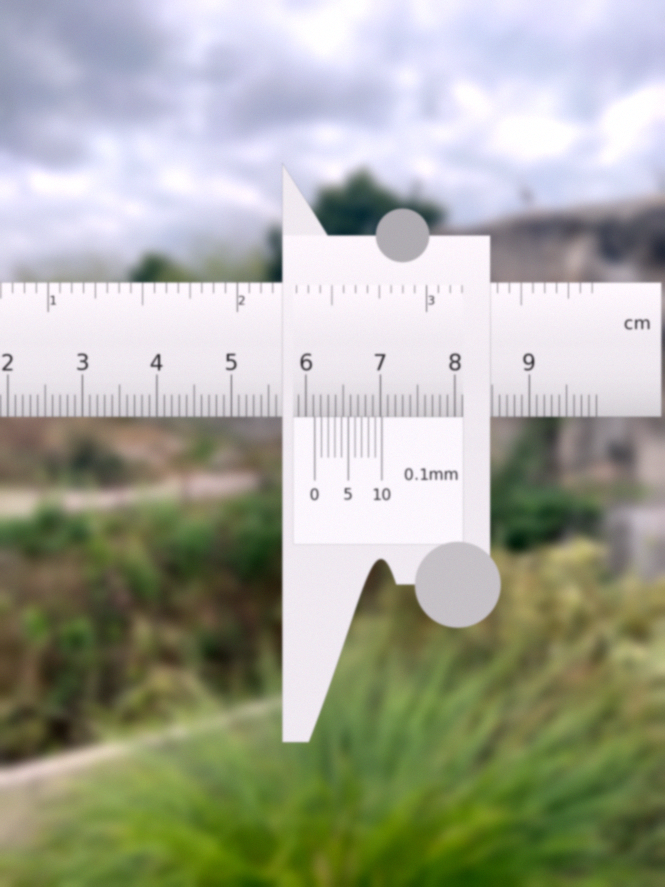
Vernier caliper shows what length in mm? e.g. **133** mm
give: **61.2** mm
